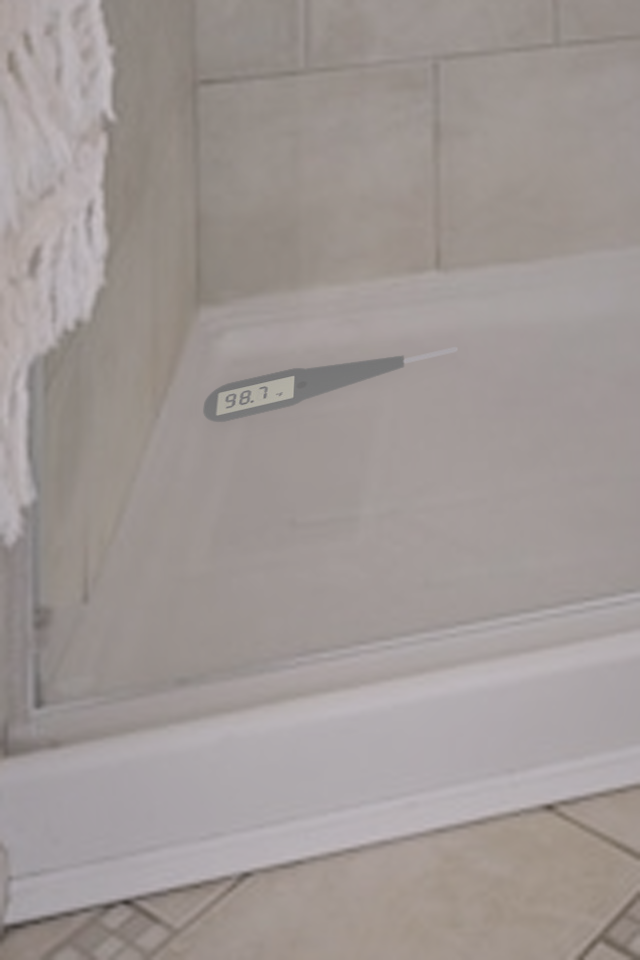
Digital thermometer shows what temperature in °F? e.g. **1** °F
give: **98.7** °F
